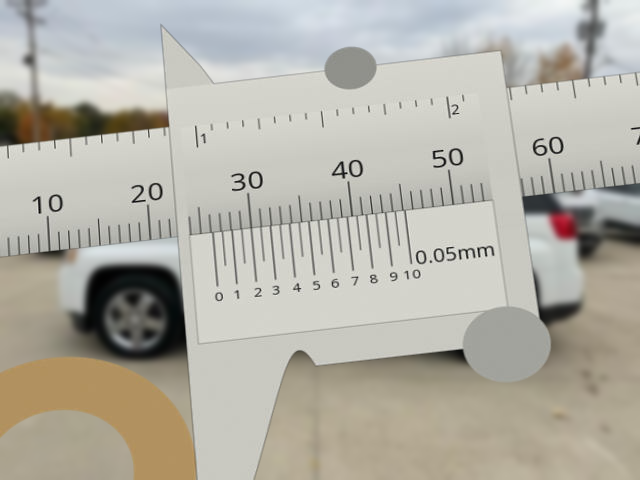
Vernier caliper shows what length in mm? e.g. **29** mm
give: **26.2** mm
